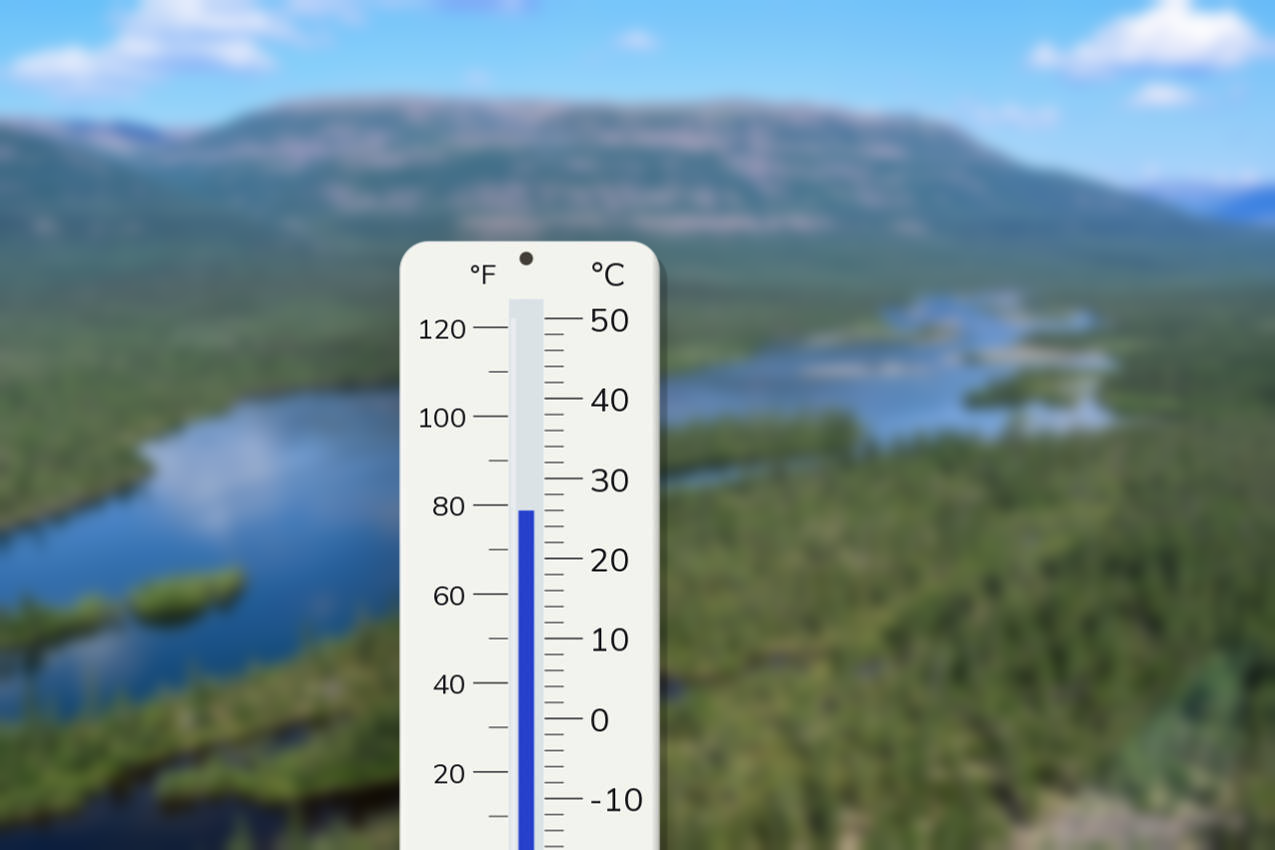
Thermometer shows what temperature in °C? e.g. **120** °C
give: **26** °C
